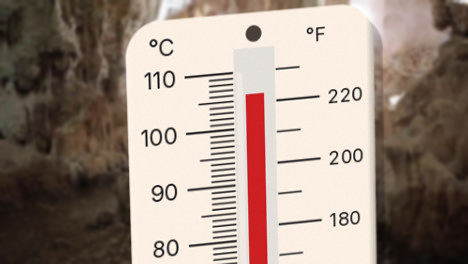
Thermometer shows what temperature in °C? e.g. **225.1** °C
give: **106** °C
